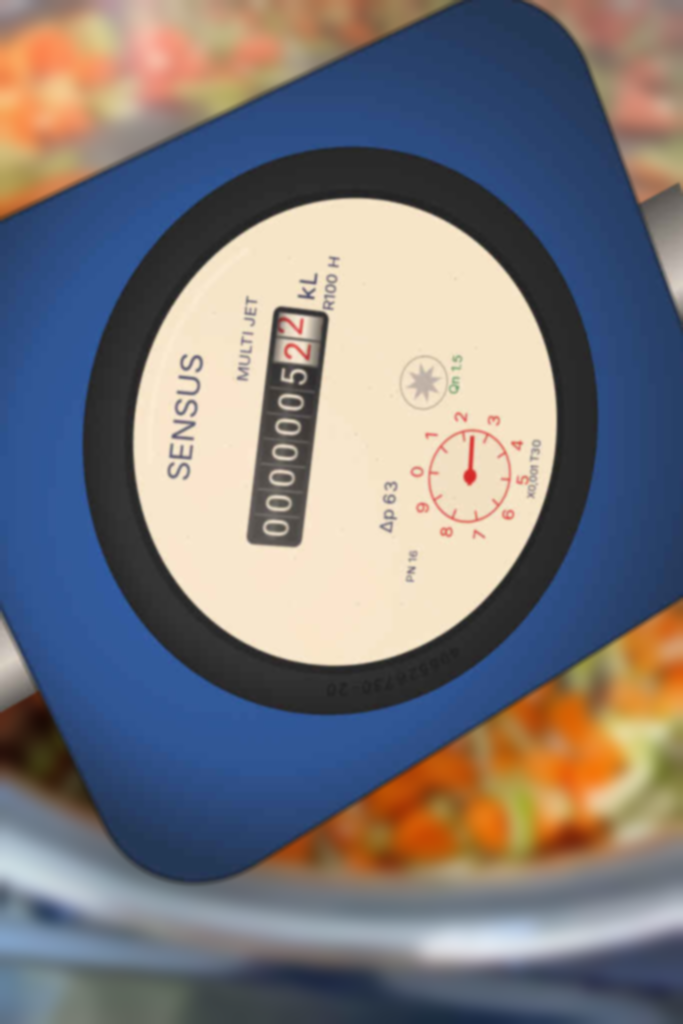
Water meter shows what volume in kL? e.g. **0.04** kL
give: **5.222** kL
